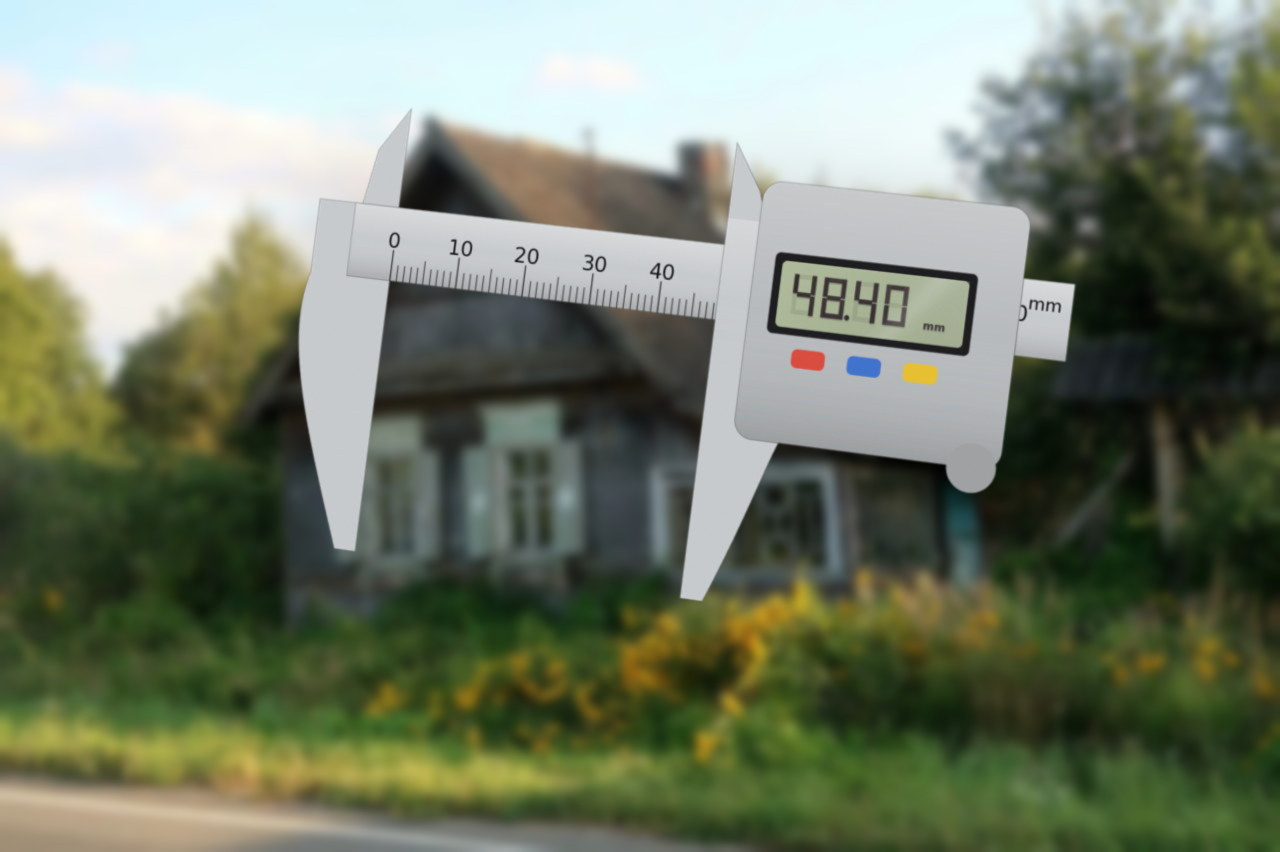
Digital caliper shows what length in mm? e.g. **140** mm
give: **48.40** mm
